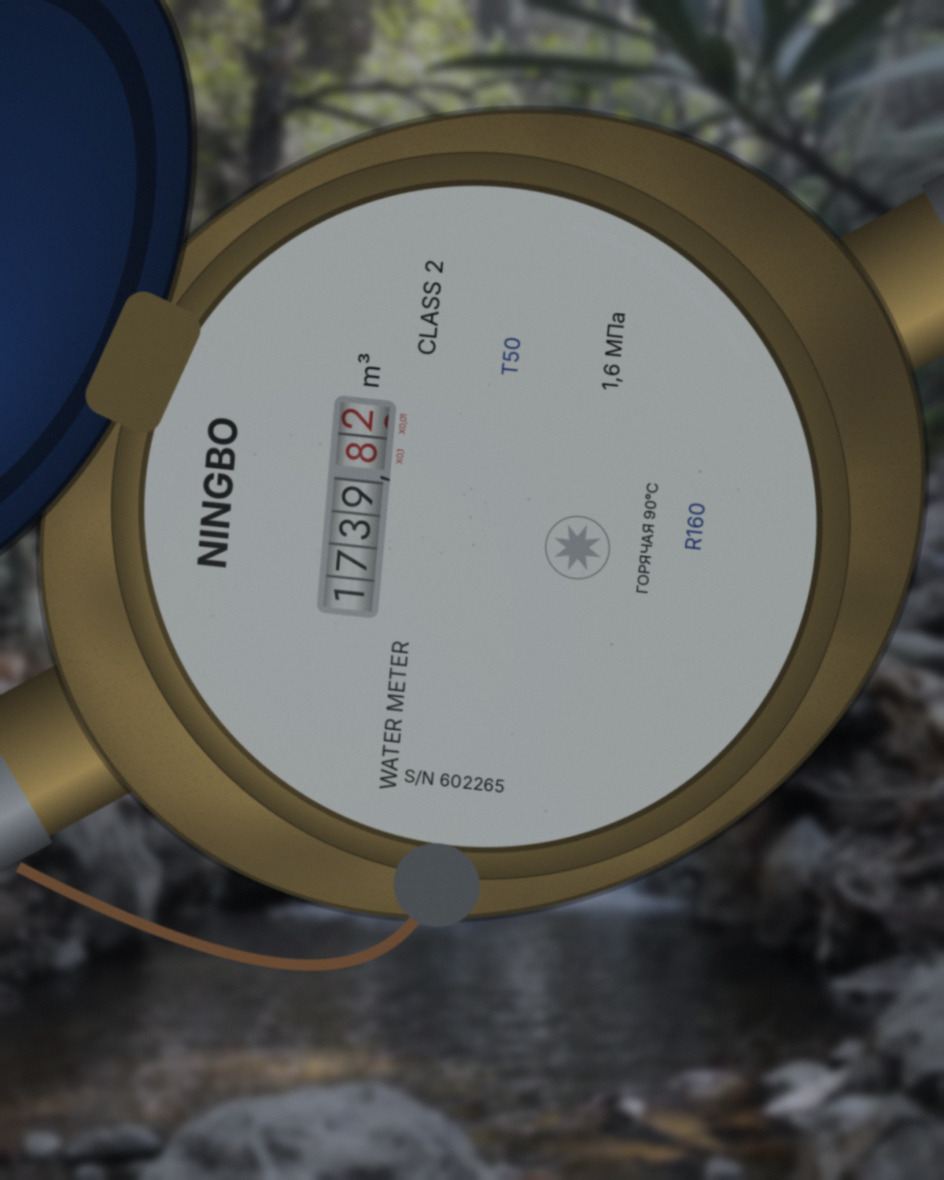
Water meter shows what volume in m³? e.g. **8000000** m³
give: **1739.82** m³
